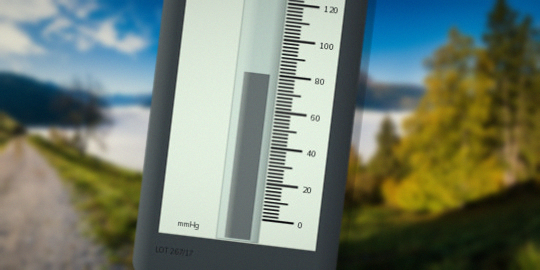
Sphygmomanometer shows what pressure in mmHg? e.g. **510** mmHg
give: **80** mmHg
